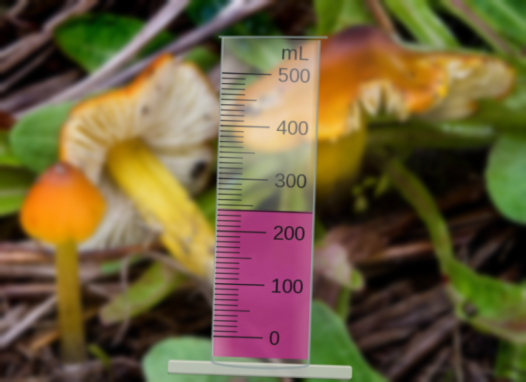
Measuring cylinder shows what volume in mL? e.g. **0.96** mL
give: **240** mL
